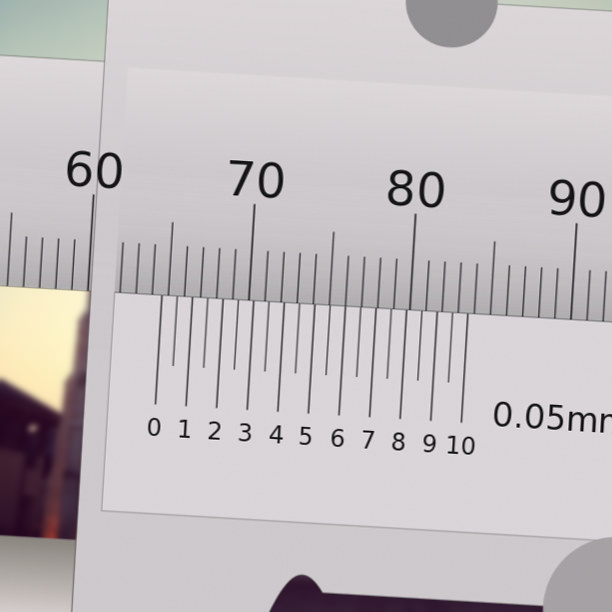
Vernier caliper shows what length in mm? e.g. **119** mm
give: **64.6** mm
